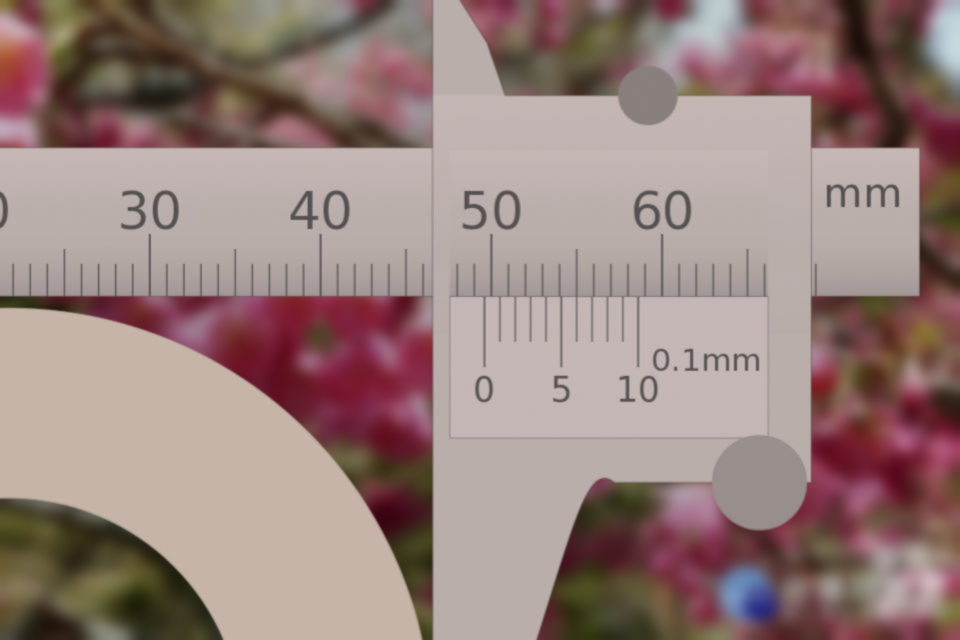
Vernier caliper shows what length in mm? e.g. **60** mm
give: **49.6** mm
